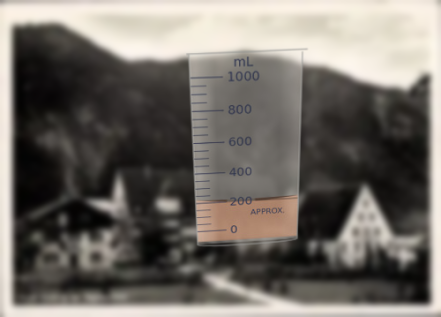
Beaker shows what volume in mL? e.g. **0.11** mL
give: **200** mL
